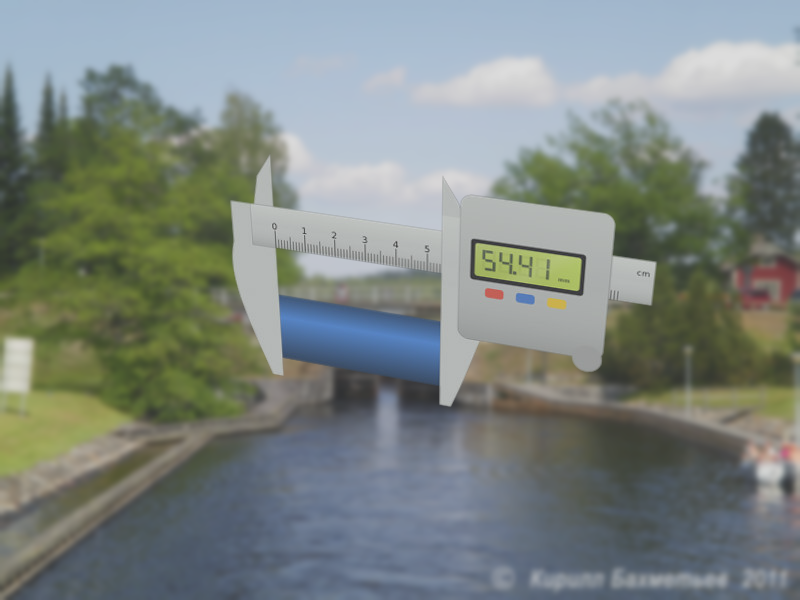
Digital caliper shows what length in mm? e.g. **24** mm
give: **54.41** mm
